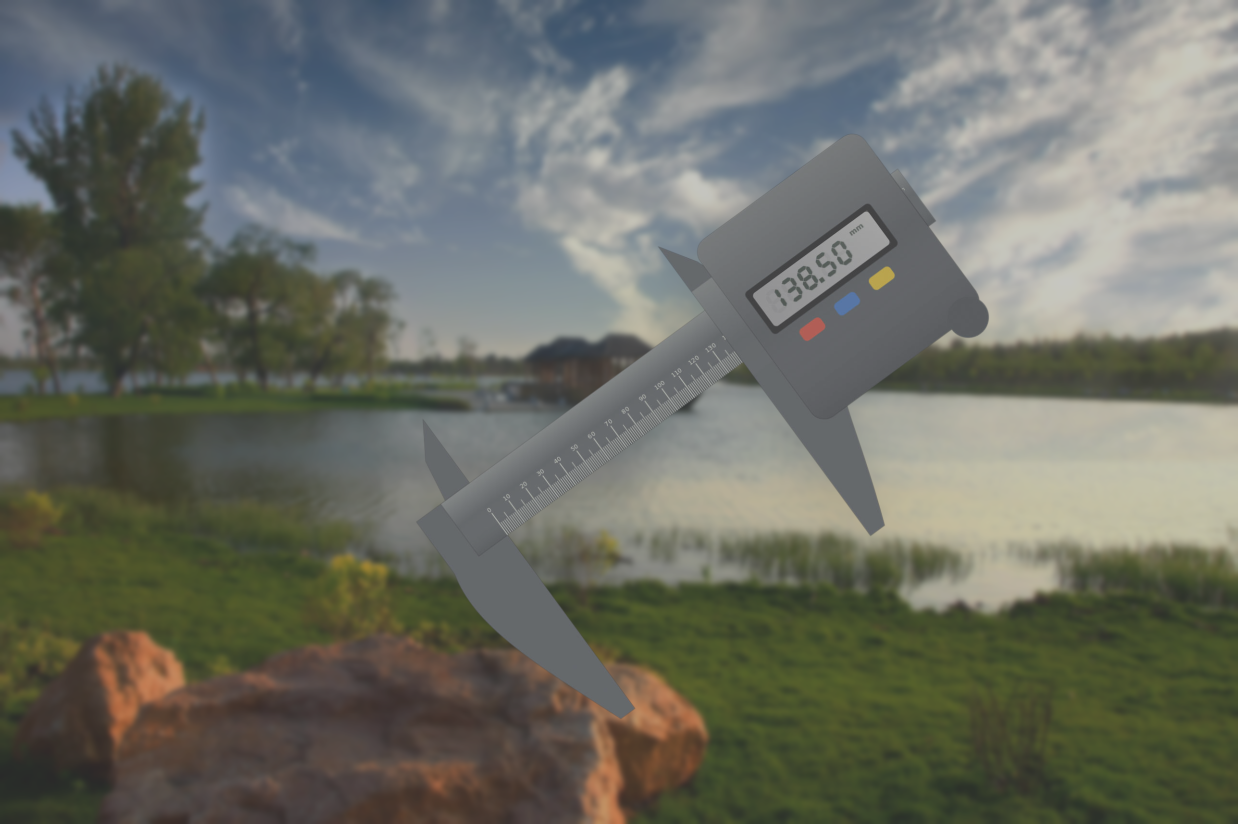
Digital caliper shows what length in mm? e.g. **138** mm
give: **138.50** mm
